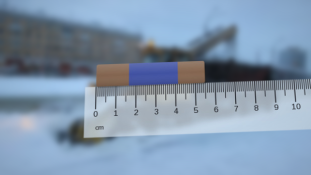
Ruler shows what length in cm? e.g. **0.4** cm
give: **5.5** cm
